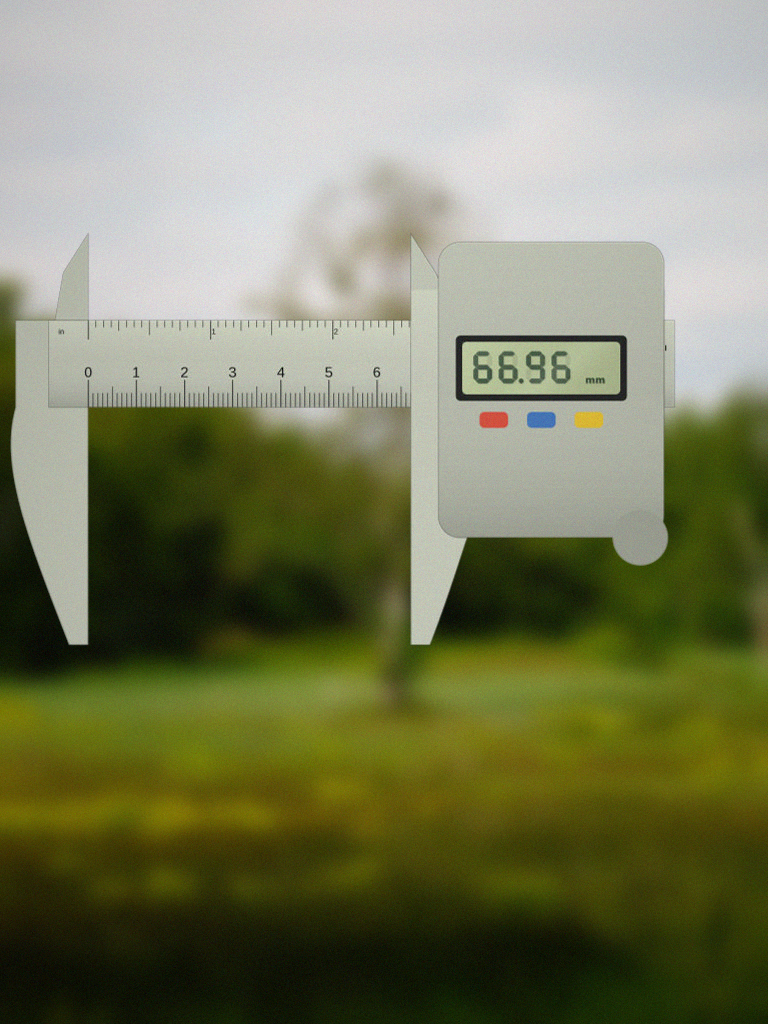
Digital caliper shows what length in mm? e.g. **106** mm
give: **66.96** mm
